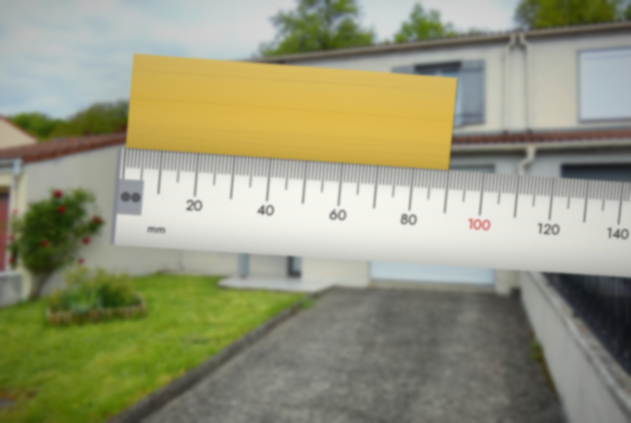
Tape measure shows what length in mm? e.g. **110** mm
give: **90** mm
